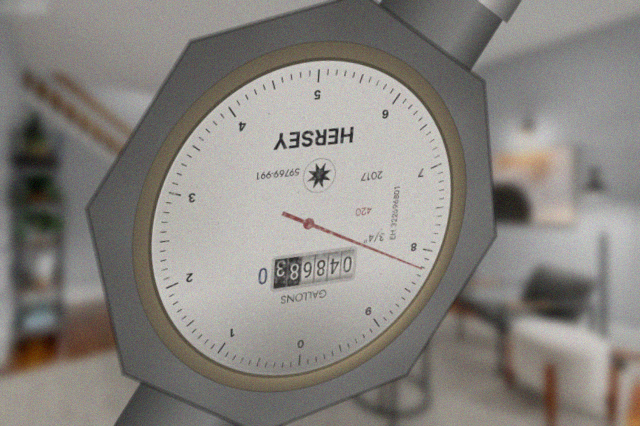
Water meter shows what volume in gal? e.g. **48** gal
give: **486828.2** gal
